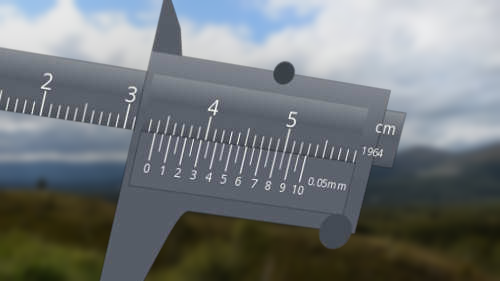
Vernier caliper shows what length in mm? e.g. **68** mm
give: **33.8** mm
